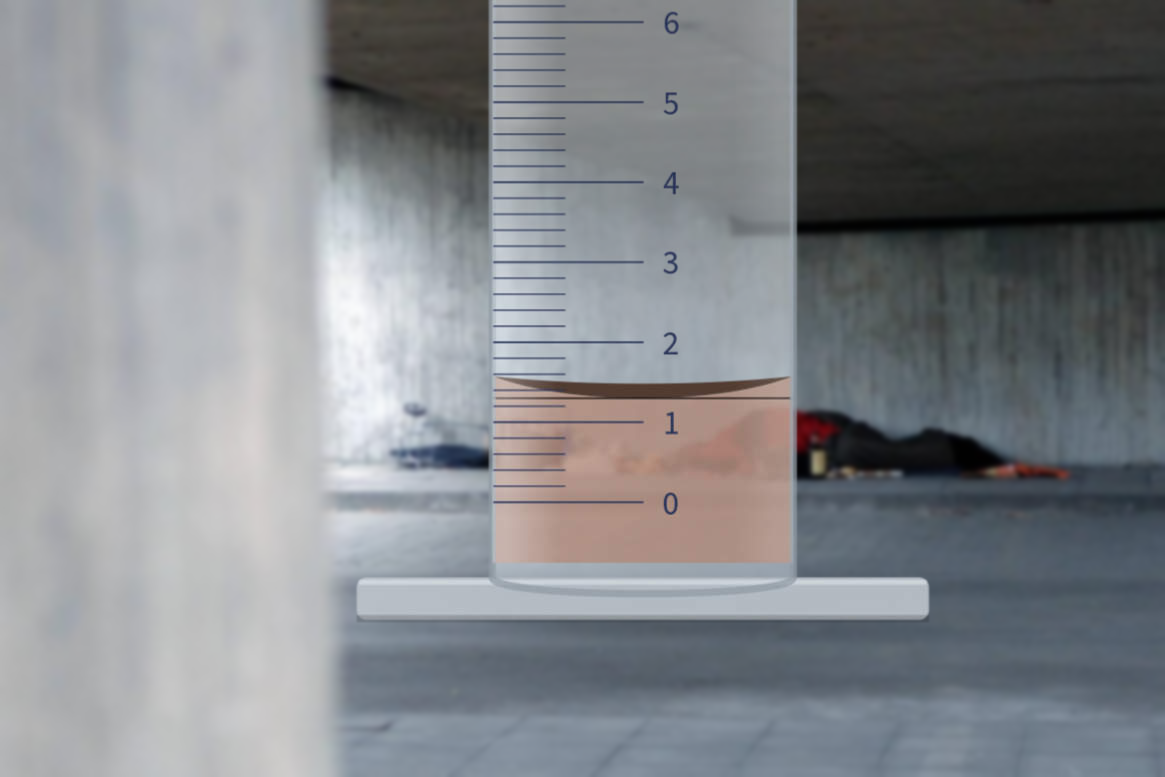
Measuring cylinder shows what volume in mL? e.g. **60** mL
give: **1.3** mL
